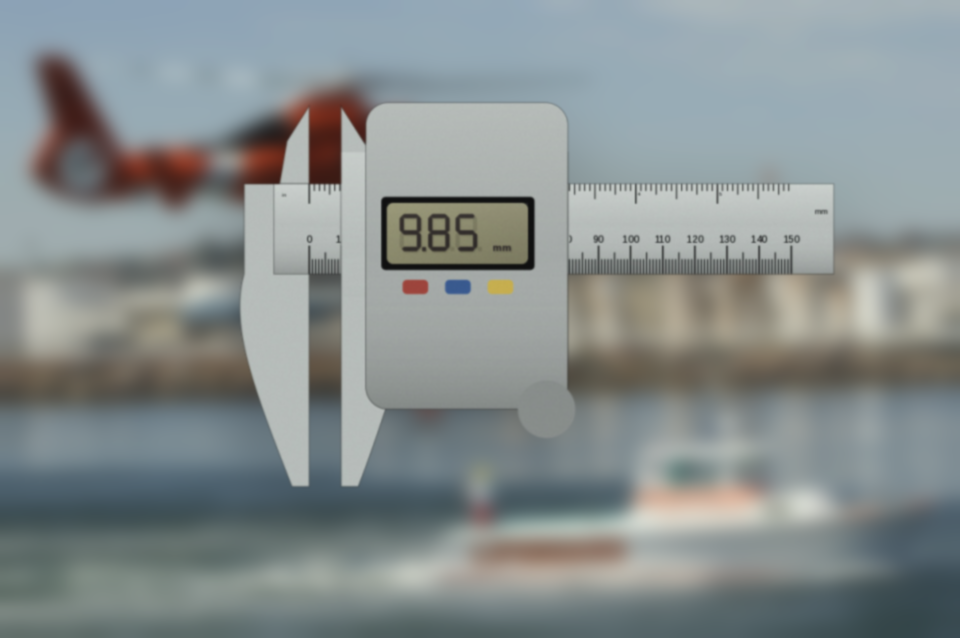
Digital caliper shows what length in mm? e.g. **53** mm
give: **9.85** mm
